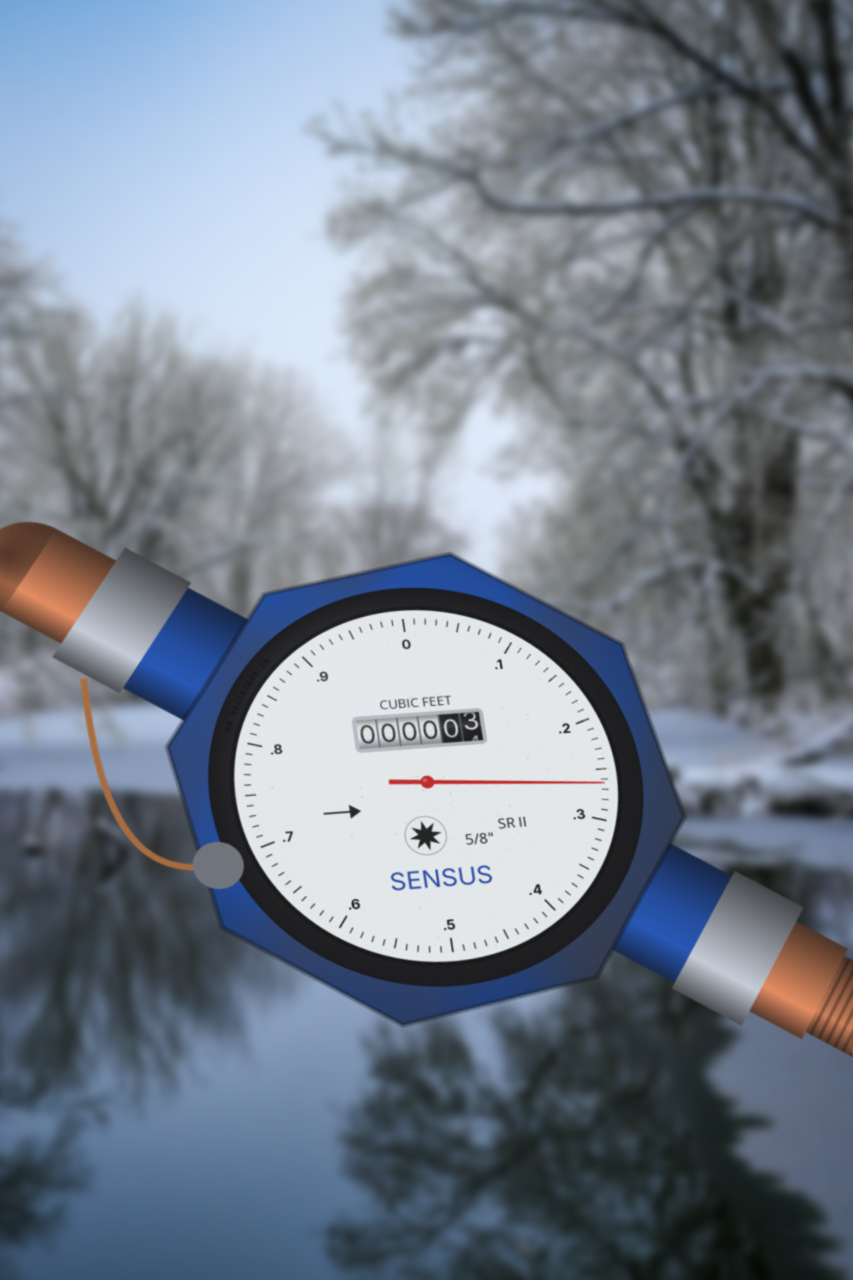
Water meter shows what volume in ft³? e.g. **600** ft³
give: **3.26** ft³
